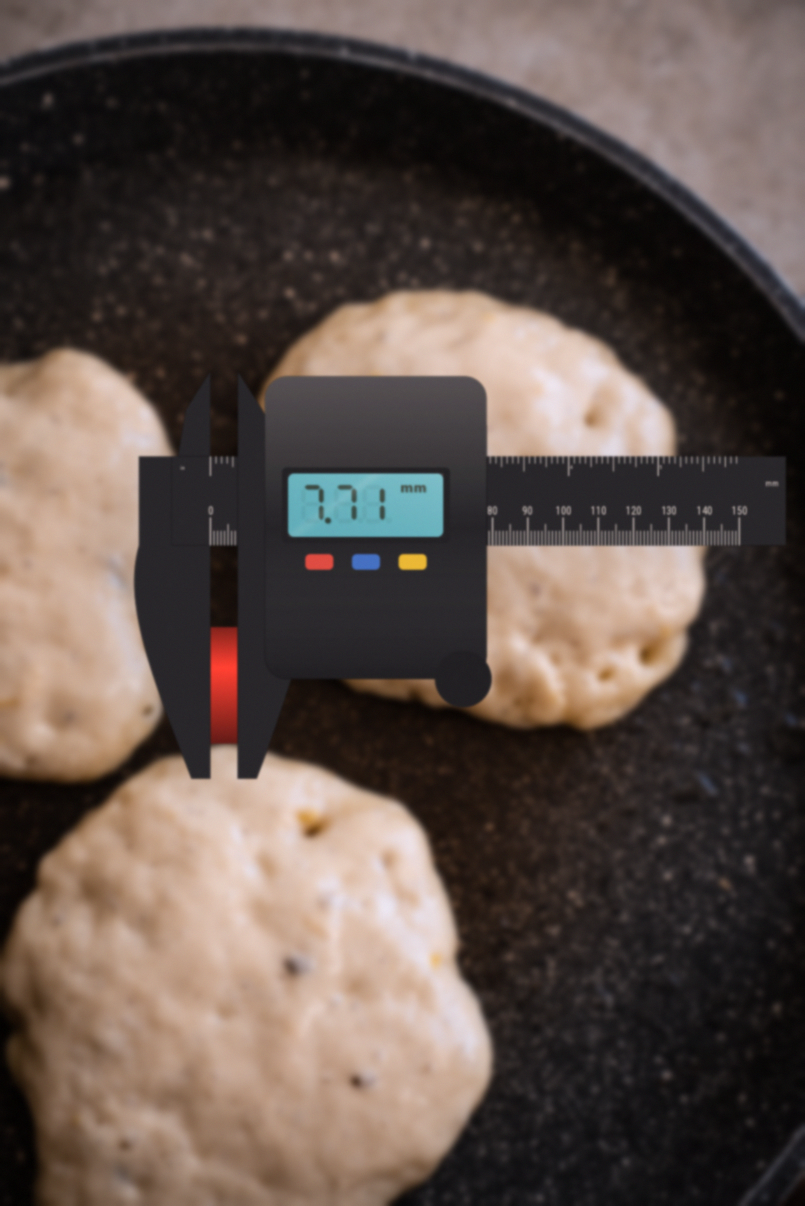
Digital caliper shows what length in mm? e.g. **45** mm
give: **7.71** mm
